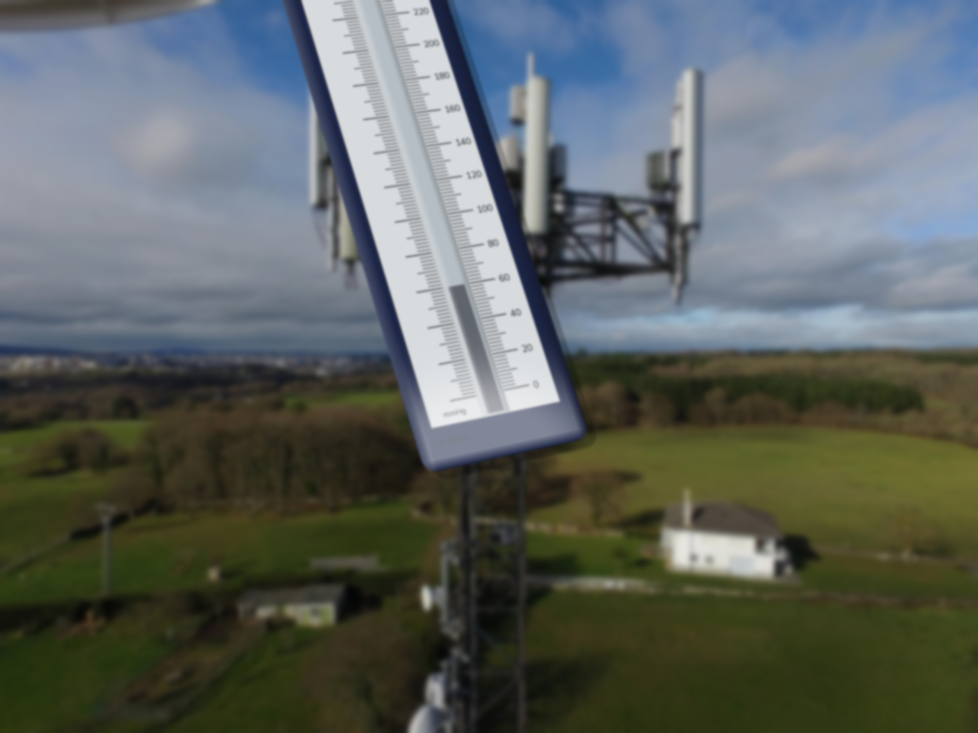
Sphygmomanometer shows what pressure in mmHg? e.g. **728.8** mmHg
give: **60** mmHg
